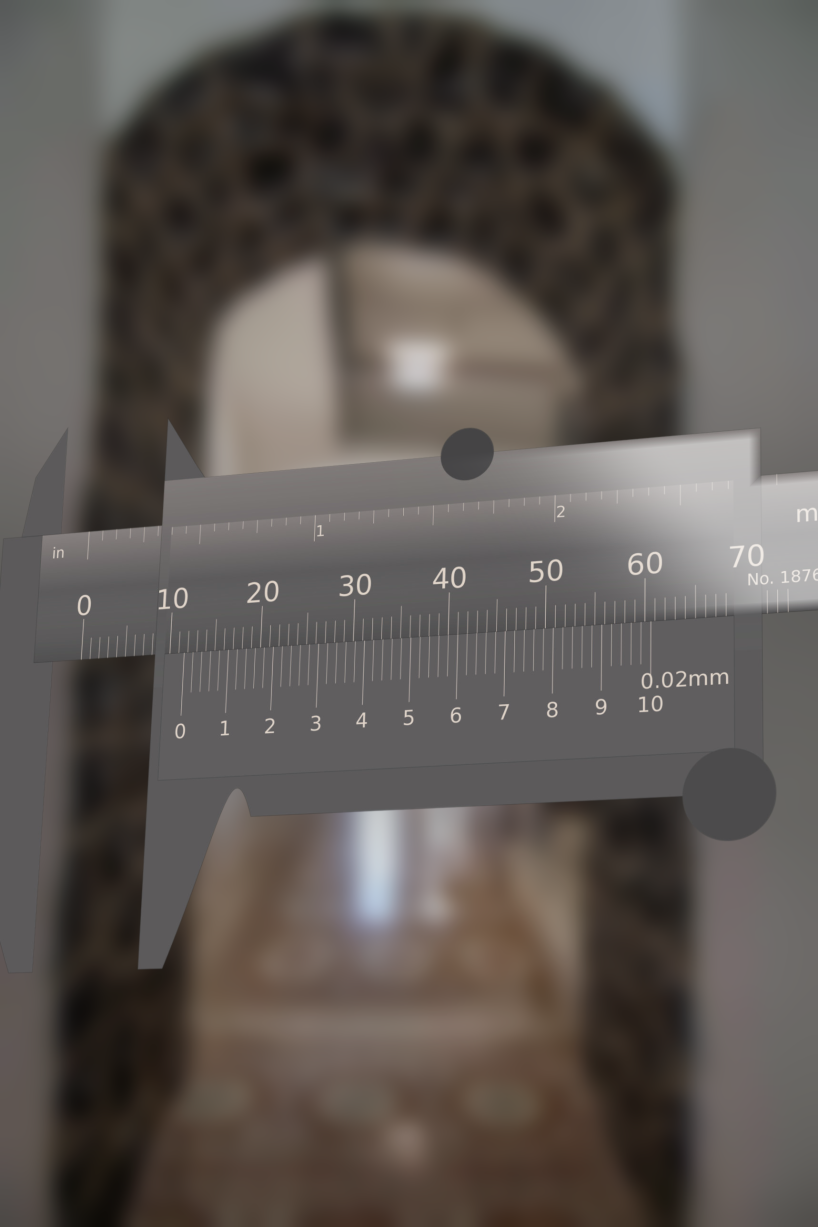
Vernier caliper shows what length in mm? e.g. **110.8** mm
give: **11.6** mm
